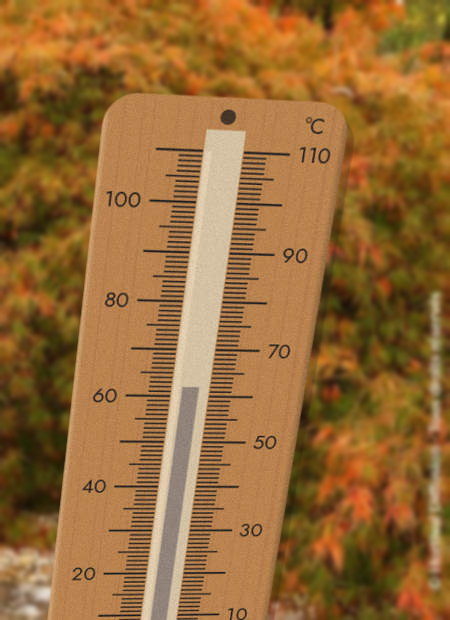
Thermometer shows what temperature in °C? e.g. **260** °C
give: **62** °C
